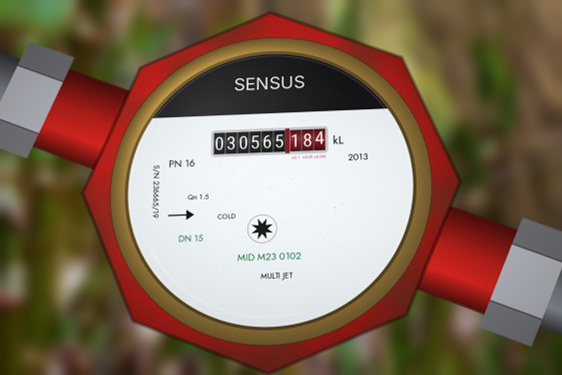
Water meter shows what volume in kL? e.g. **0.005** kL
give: **30565.184** kL
